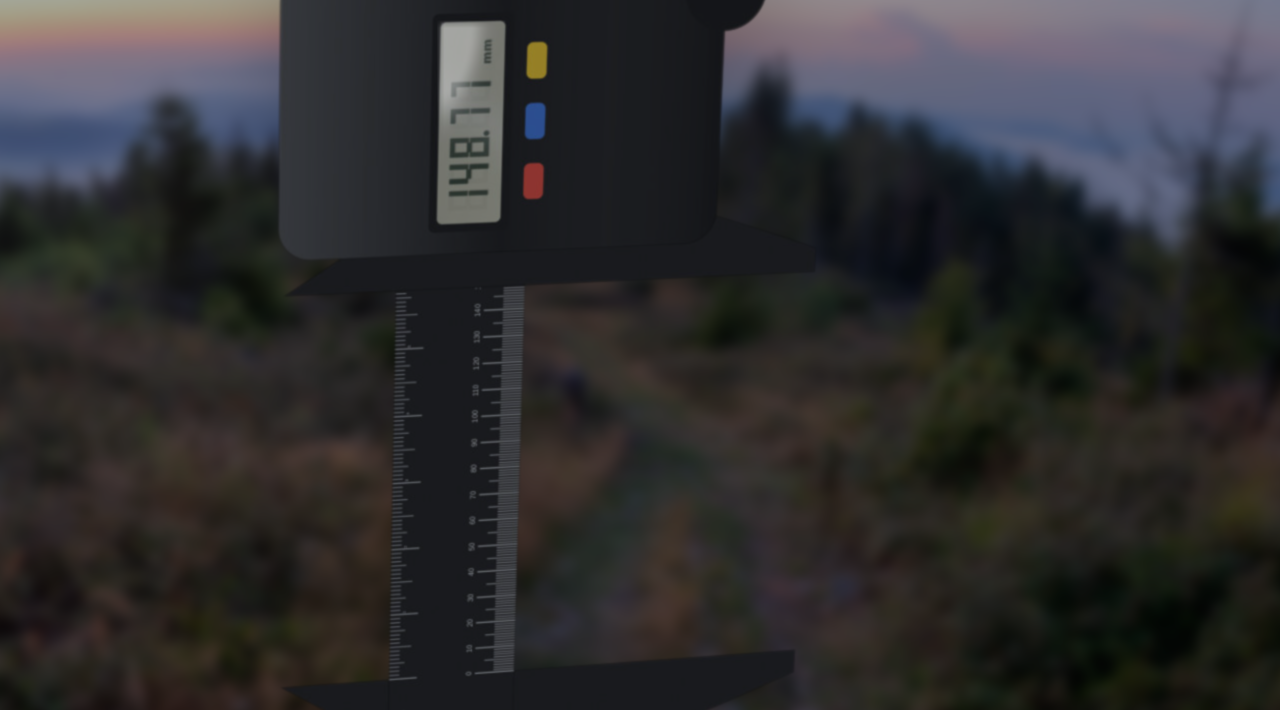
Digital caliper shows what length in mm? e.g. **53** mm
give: **148.77** mm
